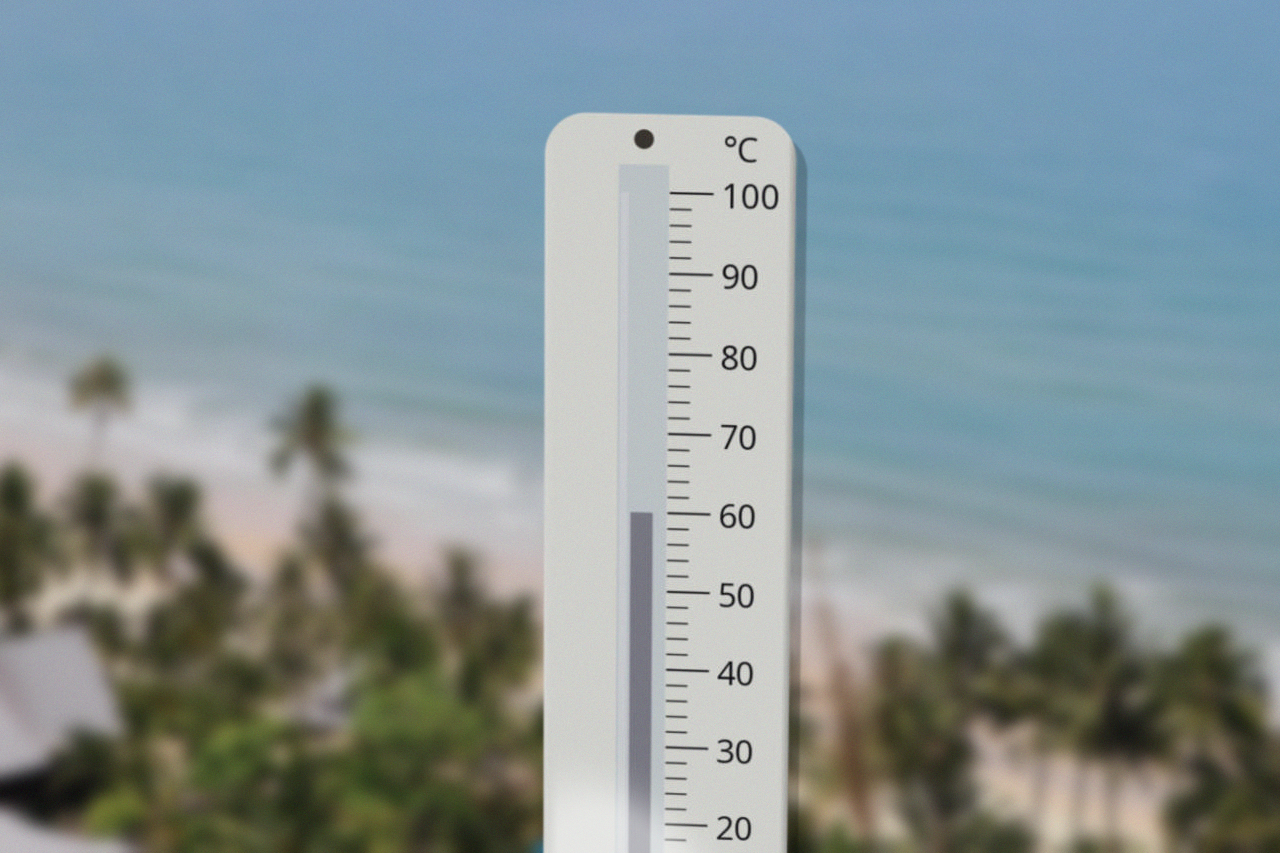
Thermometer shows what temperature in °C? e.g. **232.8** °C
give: **60** °C
